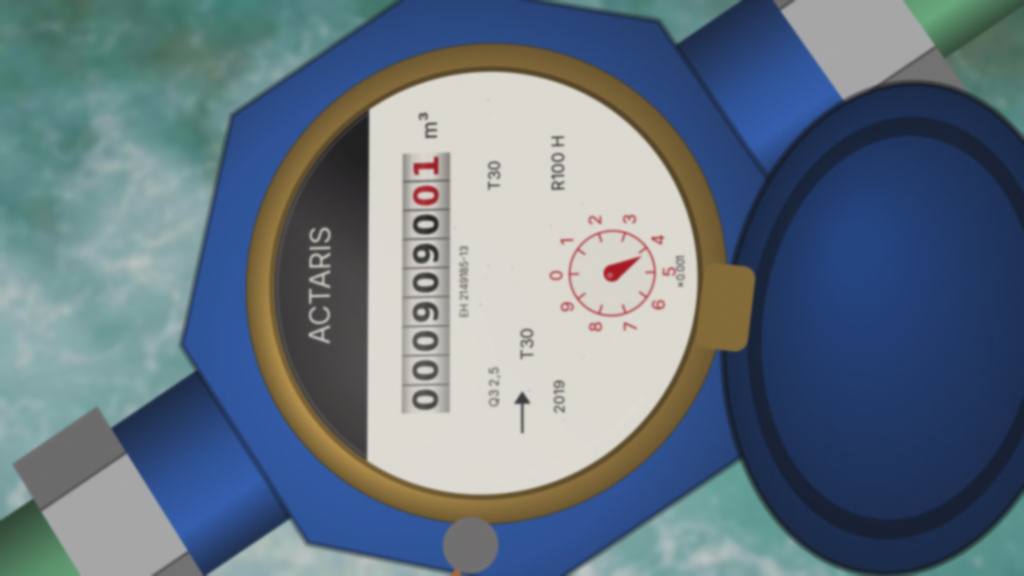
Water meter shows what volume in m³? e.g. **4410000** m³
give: **9090.014** m³
